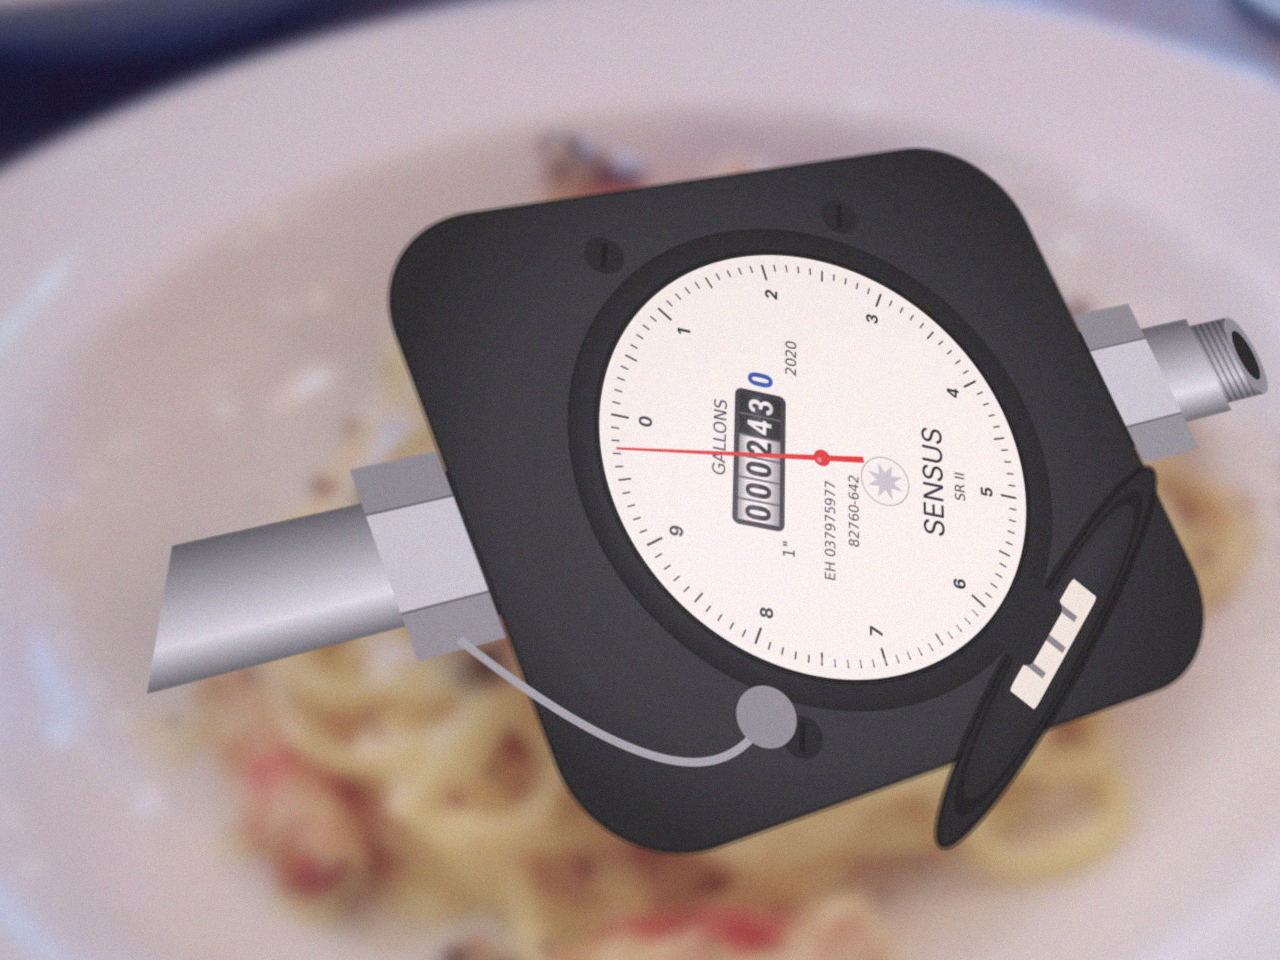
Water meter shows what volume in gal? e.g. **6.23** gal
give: **2429.7** gal
